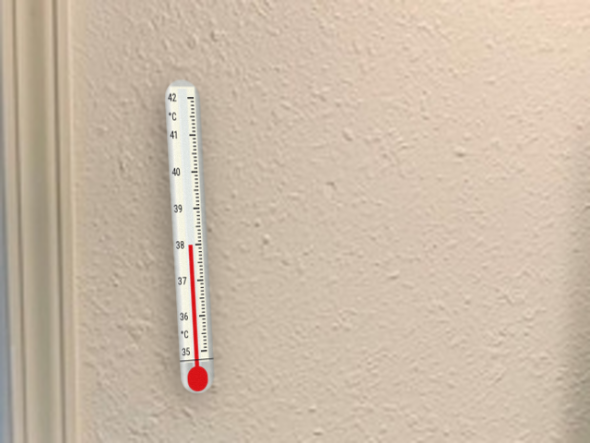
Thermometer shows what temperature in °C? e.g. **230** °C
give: **38** °C
